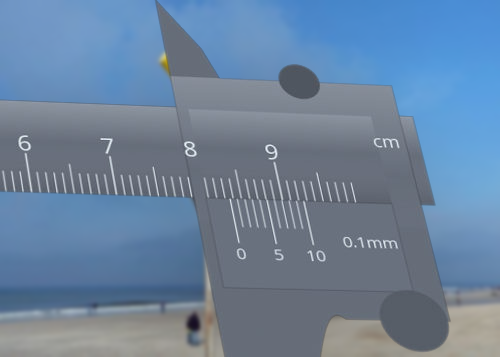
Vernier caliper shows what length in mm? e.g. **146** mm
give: **83.6** mm
